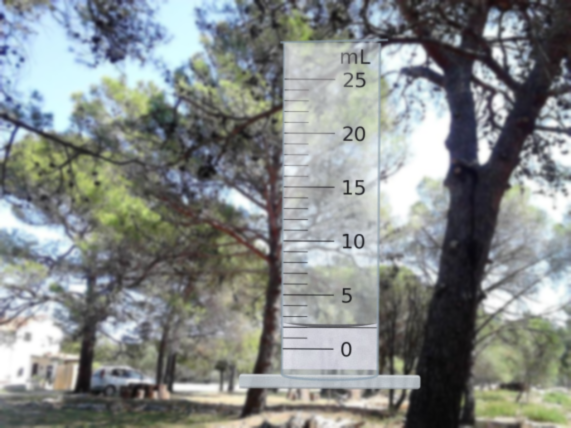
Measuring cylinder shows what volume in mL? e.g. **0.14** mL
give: **2** mL
